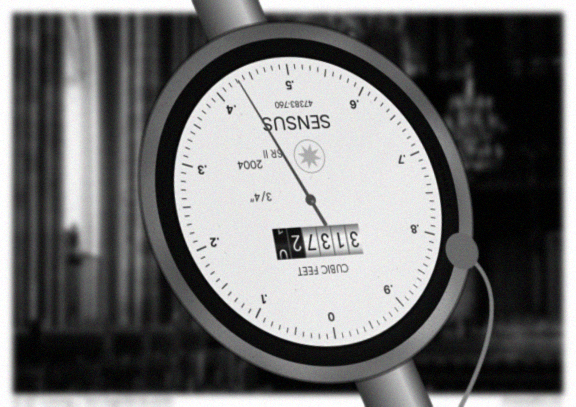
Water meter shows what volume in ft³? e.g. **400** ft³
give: **313720.43** ft³
